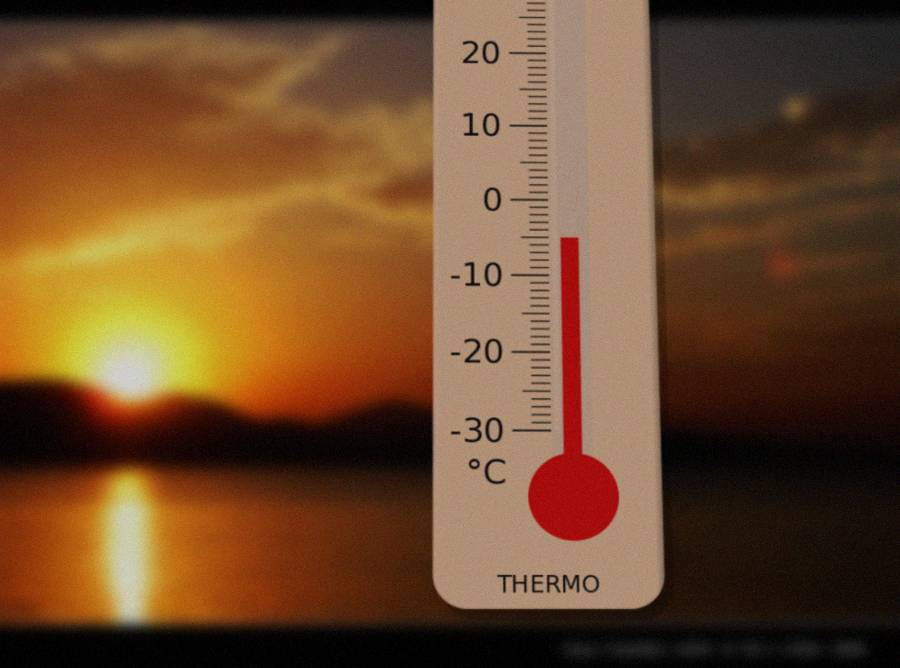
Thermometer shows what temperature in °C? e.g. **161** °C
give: **-5** °C
